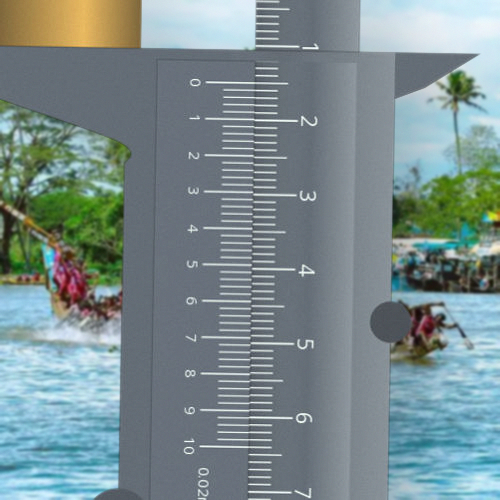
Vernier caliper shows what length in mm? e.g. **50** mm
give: **15.0** mm
